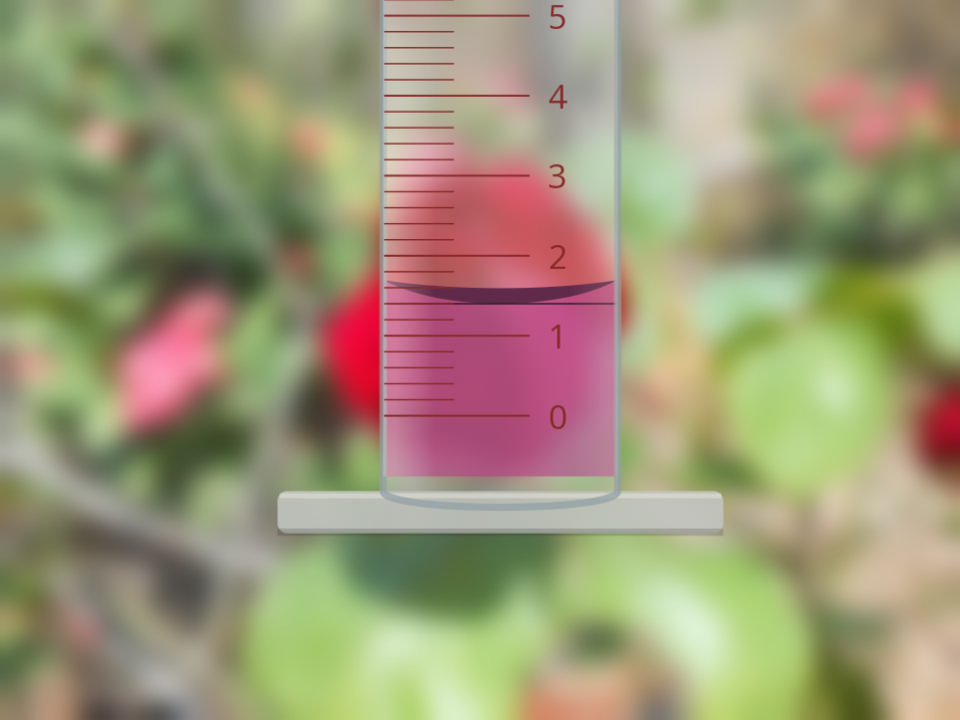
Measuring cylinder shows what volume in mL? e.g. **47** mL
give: **1.4** mL
